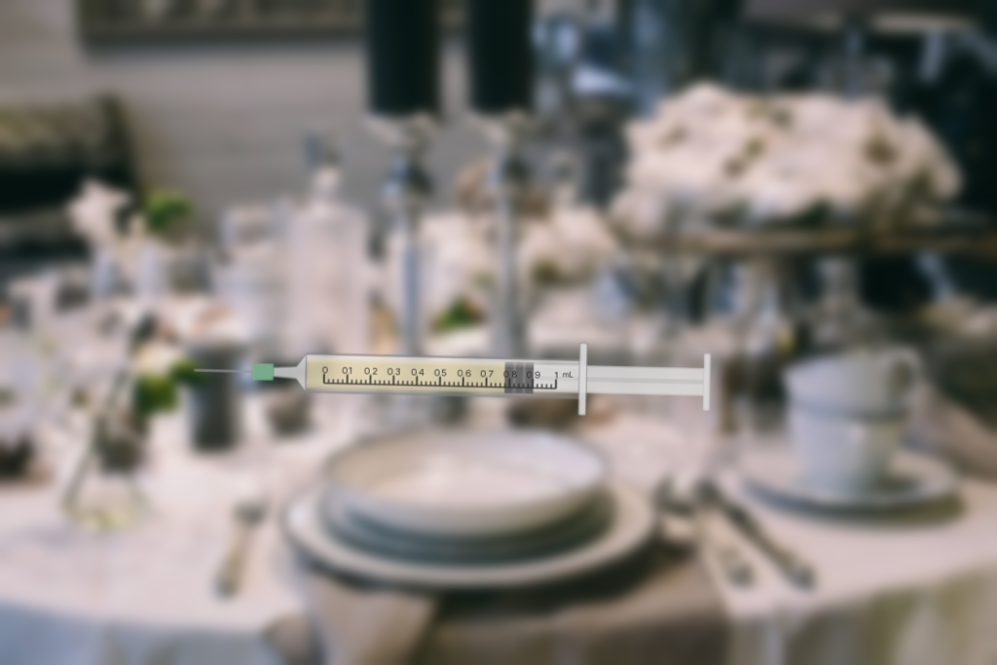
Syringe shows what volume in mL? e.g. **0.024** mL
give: **0.78** mL
